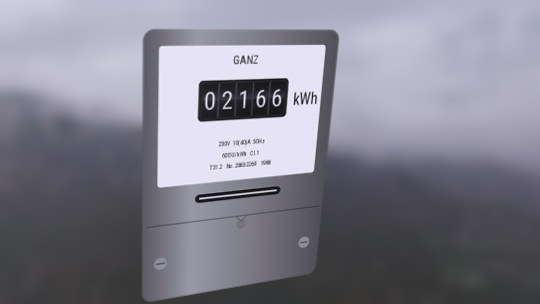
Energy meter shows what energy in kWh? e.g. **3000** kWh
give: **2166** kWh
